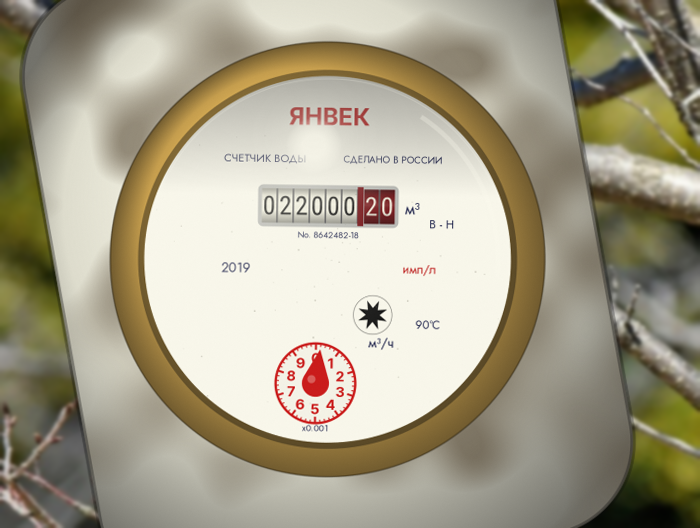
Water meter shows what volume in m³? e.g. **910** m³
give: **22000.200** m³
